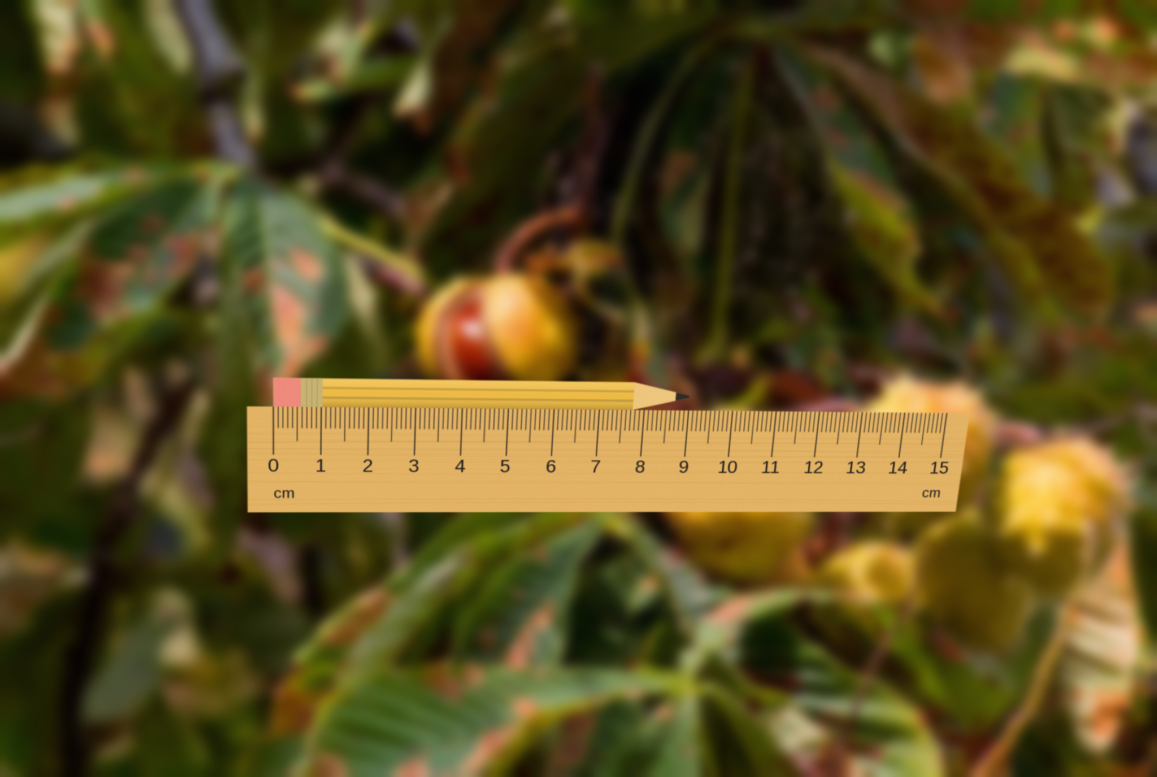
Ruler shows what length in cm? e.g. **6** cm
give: **9** cm
